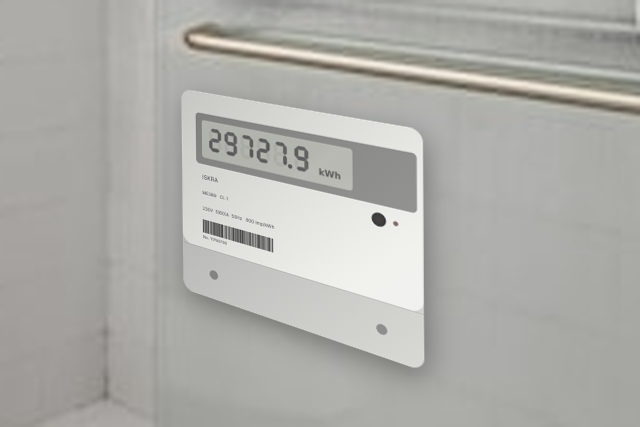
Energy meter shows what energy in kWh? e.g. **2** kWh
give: **29727.9** kWh
